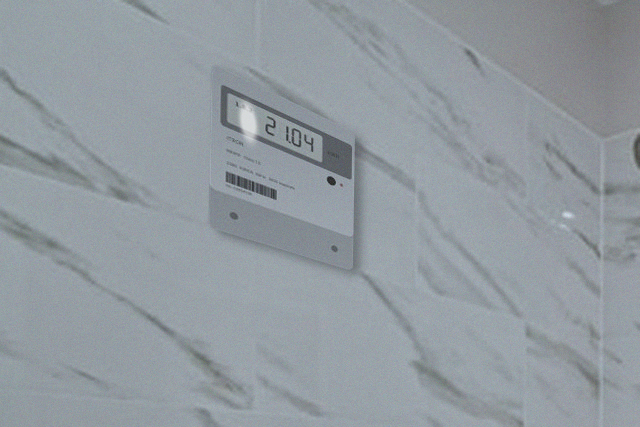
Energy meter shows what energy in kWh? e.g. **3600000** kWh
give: **21.04** kWh
